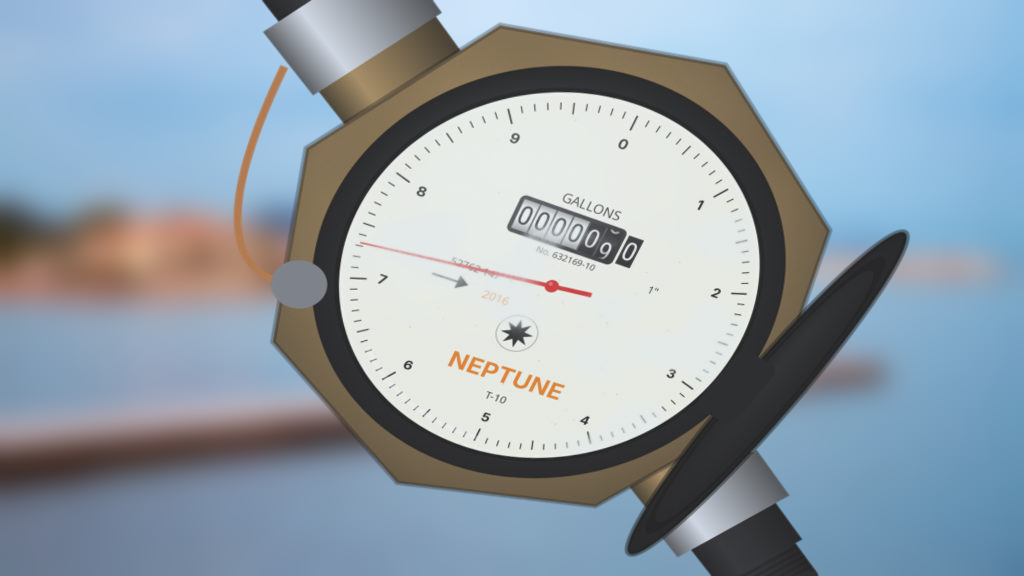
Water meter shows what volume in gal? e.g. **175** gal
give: **87.3** gal
